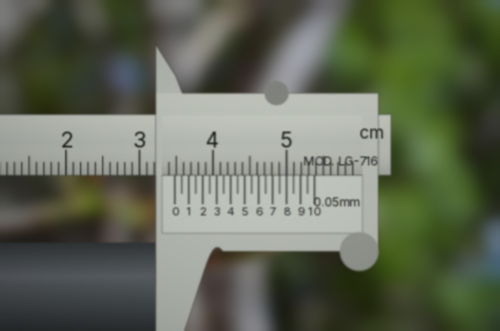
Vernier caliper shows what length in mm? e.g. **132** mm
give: **34.8** mm
